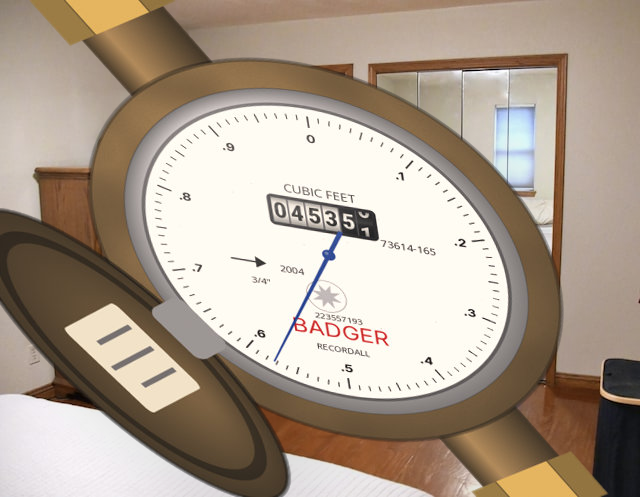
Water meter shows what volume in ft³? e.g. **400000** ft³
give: **45350.57** ft³
